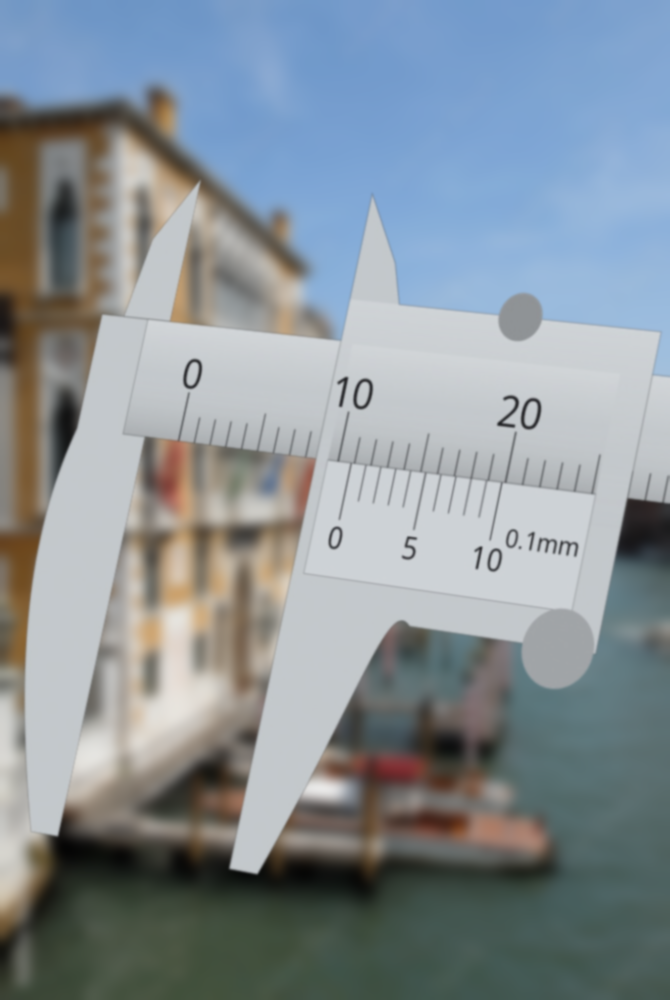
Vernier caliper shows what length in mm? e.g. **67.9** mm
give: **10.8** mm
